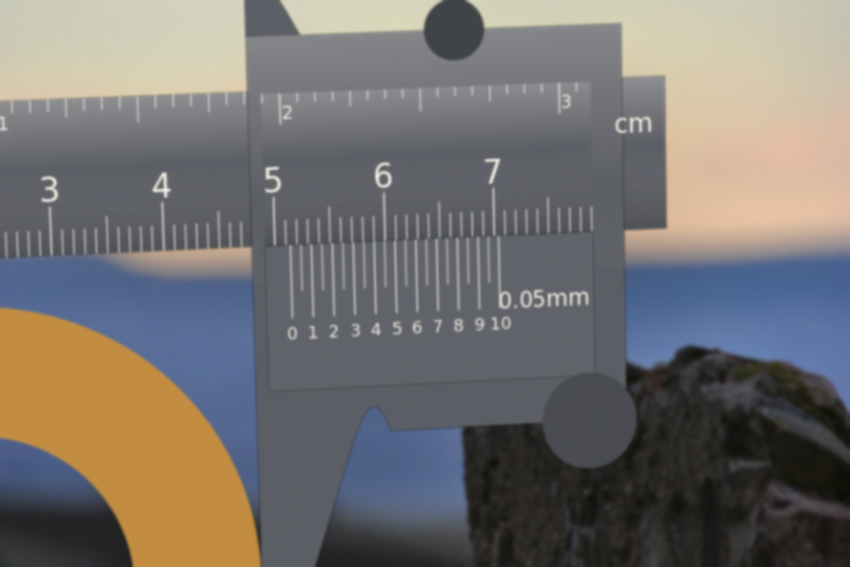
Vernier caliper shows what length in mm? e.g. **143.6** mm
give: **51.4** mm
